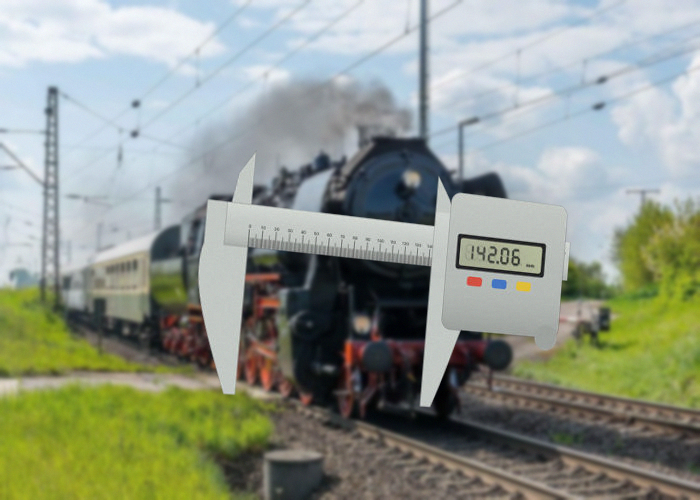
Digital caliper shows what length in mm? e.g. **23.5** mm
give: **142.06** mm
